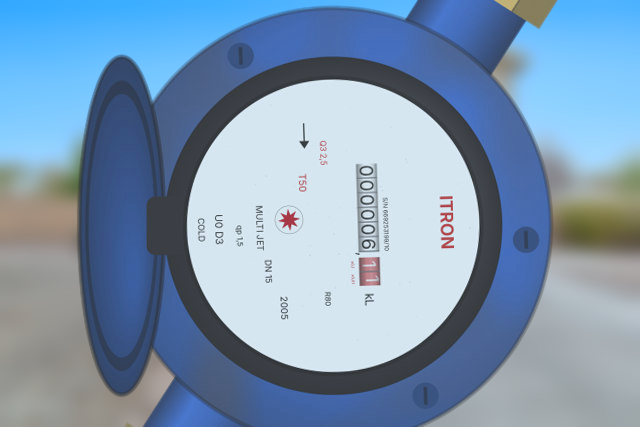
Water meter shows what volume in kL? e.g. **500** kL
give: **6.11** kL
